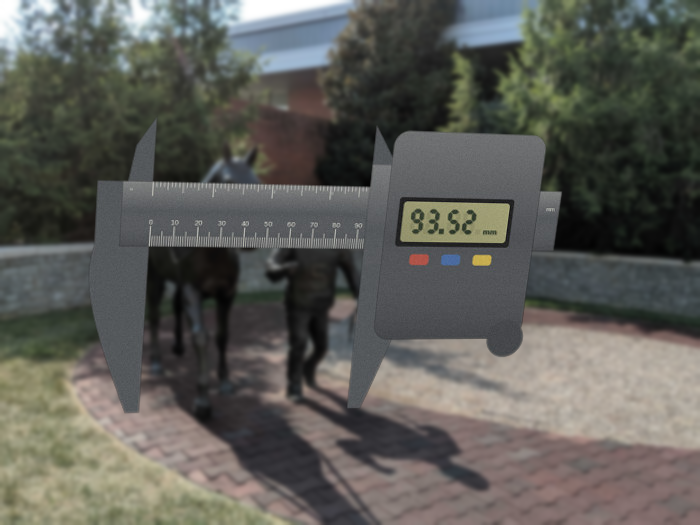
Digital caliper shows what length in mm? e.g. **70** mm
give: **93.52** mm
